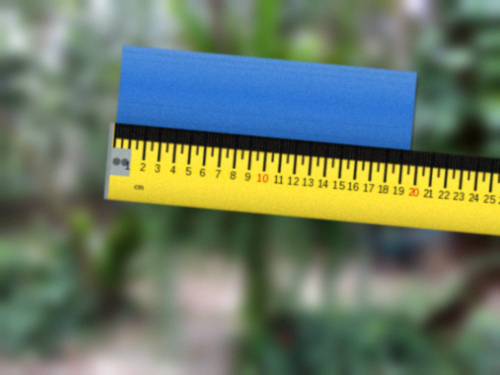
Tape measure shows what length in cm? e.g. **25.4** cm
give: **19.5** cm
